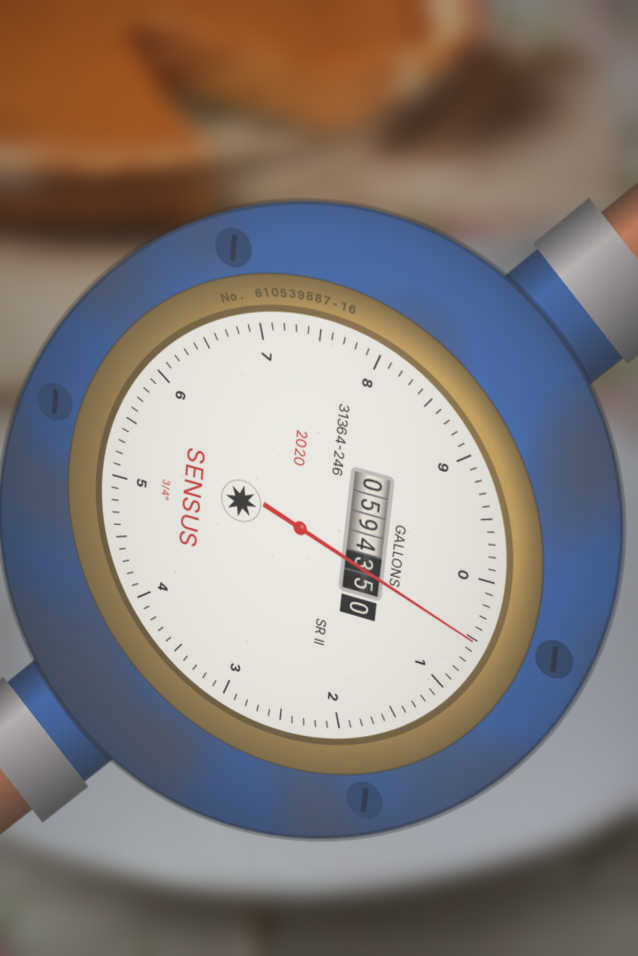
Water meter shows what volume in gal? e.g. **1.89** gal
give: **594350.5** gal
